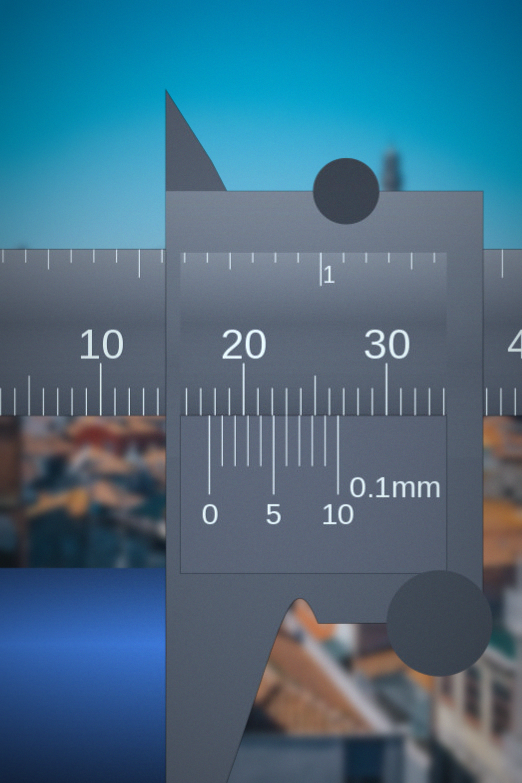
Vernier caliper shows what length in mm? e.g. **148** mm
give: **17.6** mm
